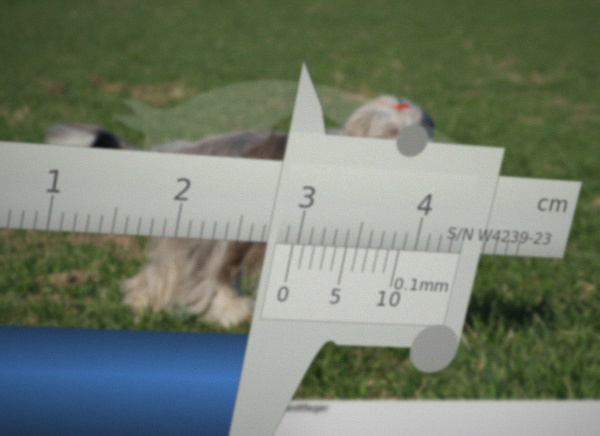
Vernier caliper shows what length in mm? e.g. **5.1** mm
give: **29.6** mm
